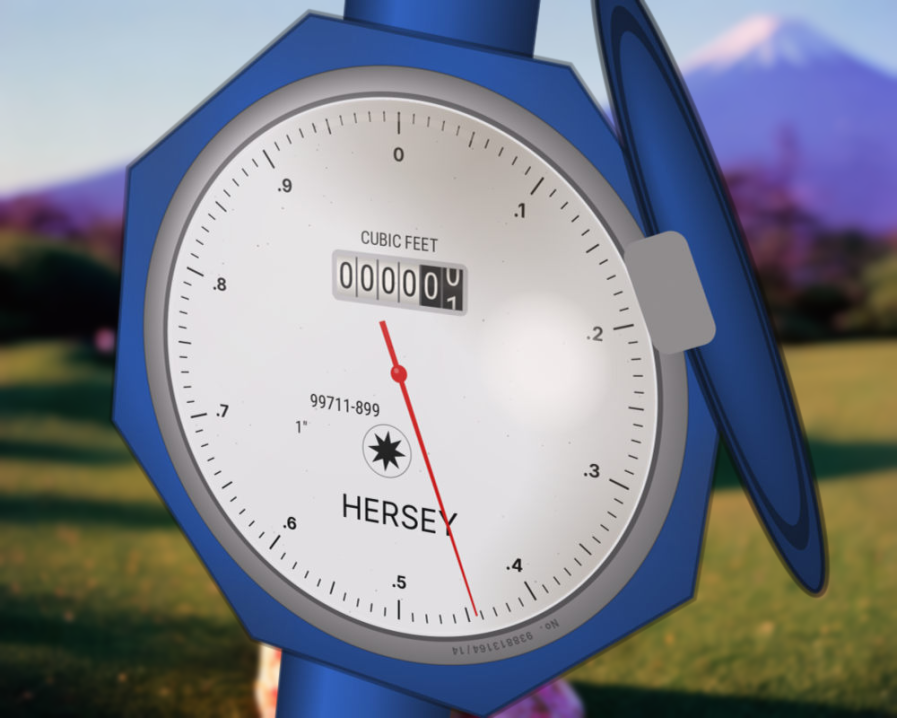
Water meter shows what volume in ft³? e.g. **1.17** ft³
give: **0.44** ft³
